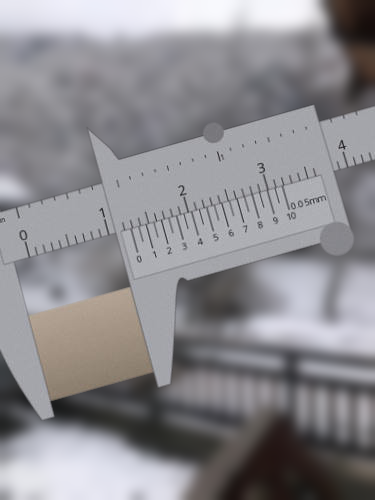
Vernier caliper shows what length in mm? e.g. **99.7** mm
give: **12.8** mm
